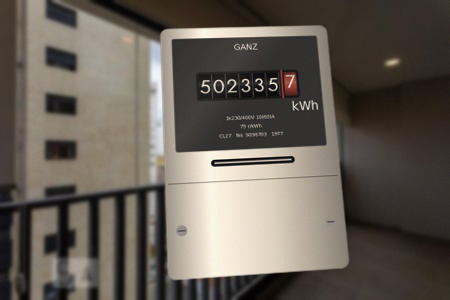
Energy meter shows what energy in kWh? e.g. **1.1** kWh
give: **502335.7** kWh
